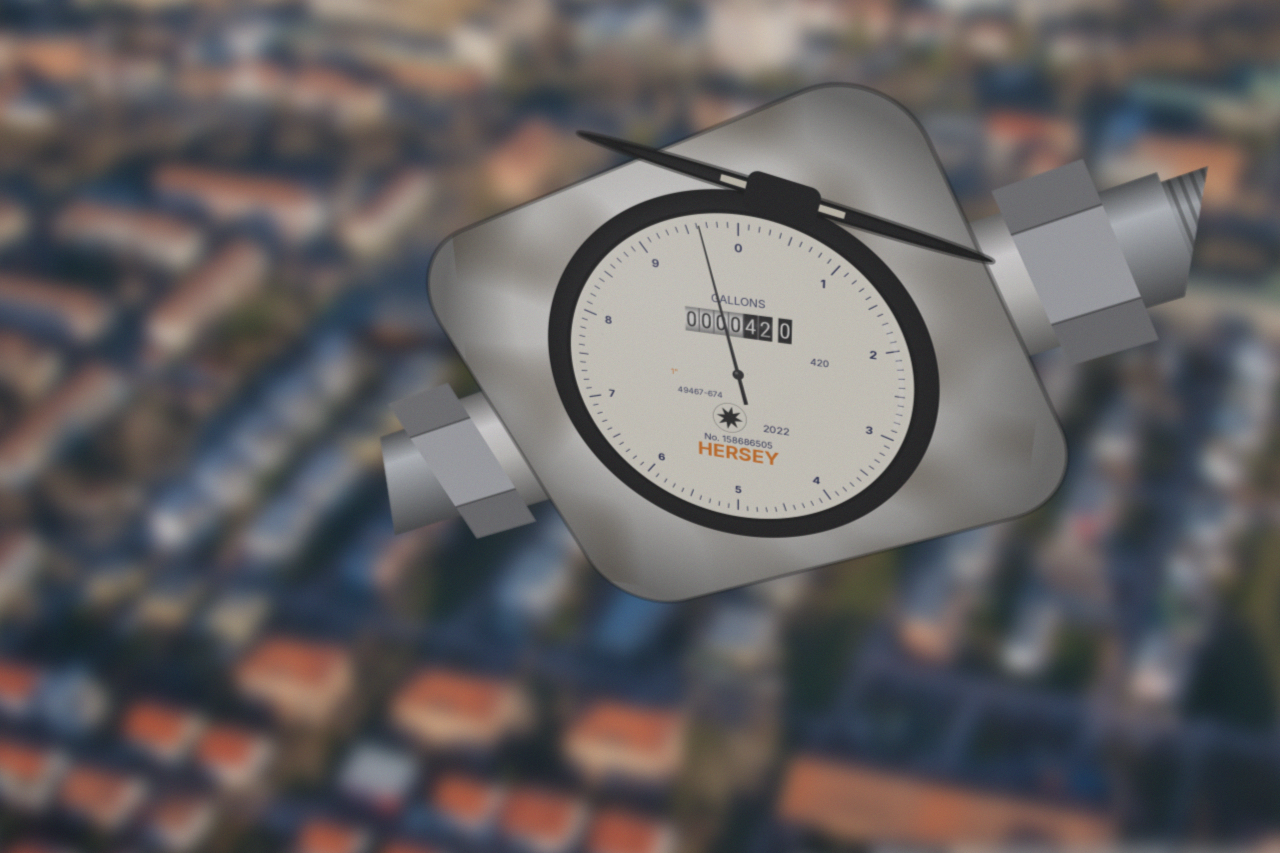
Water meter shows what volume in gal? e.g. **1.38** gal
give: **419.6** gal
